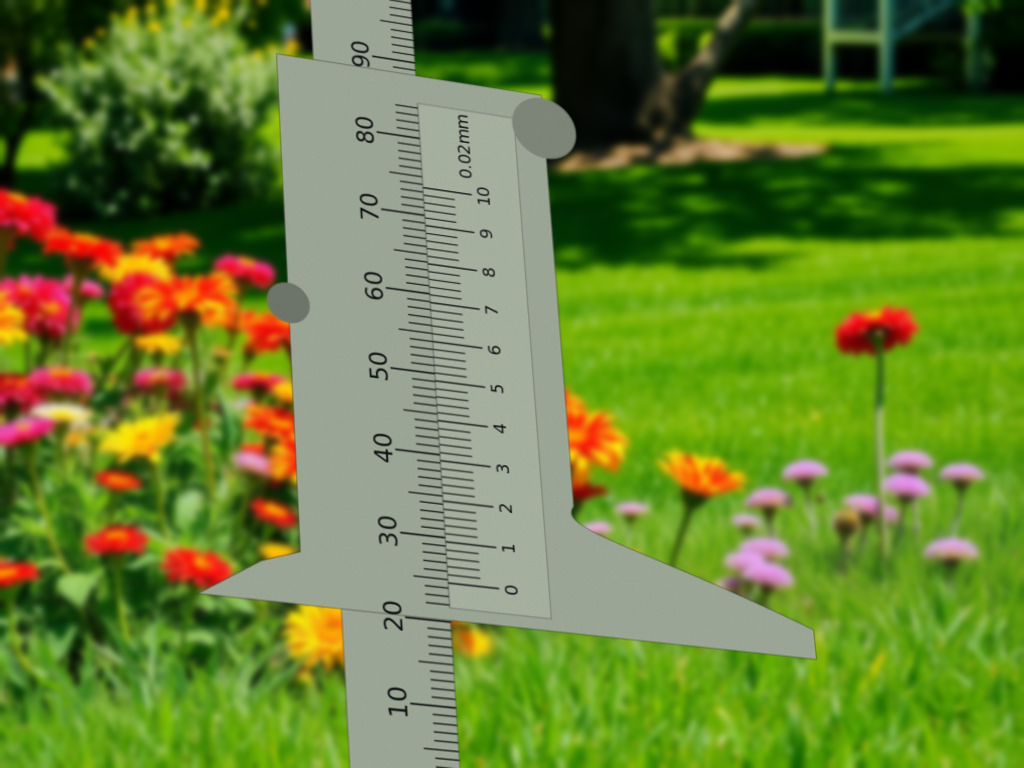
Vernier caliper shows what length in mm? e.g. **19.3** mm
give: **24.6** mm
